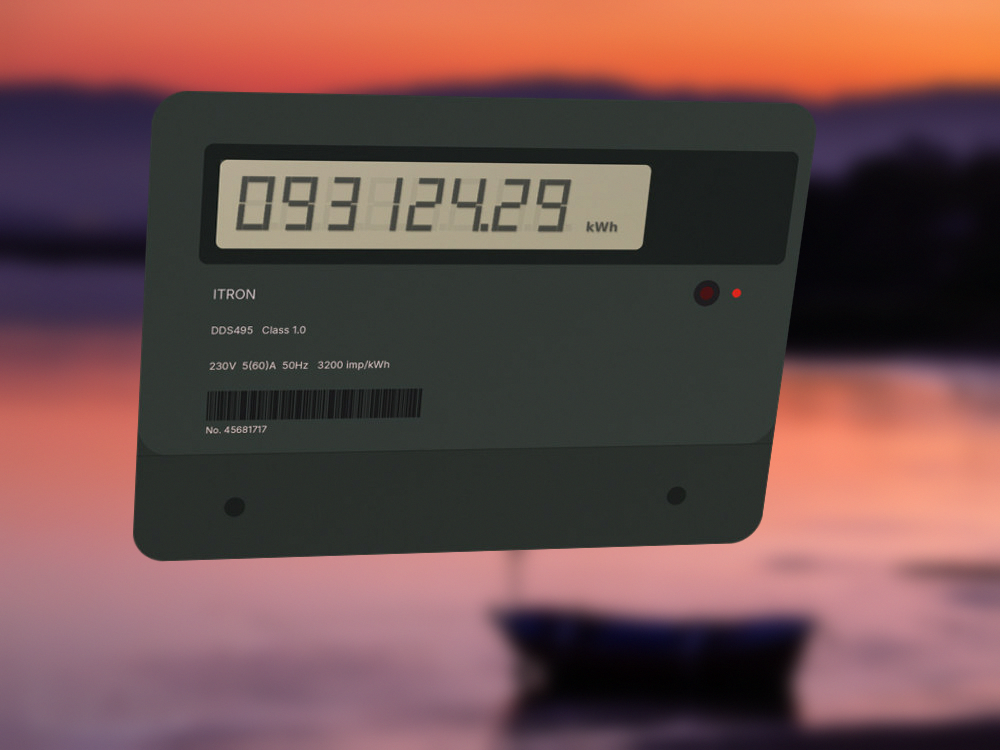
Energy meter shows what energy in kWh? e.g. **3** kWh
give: **93124.29** kWh
